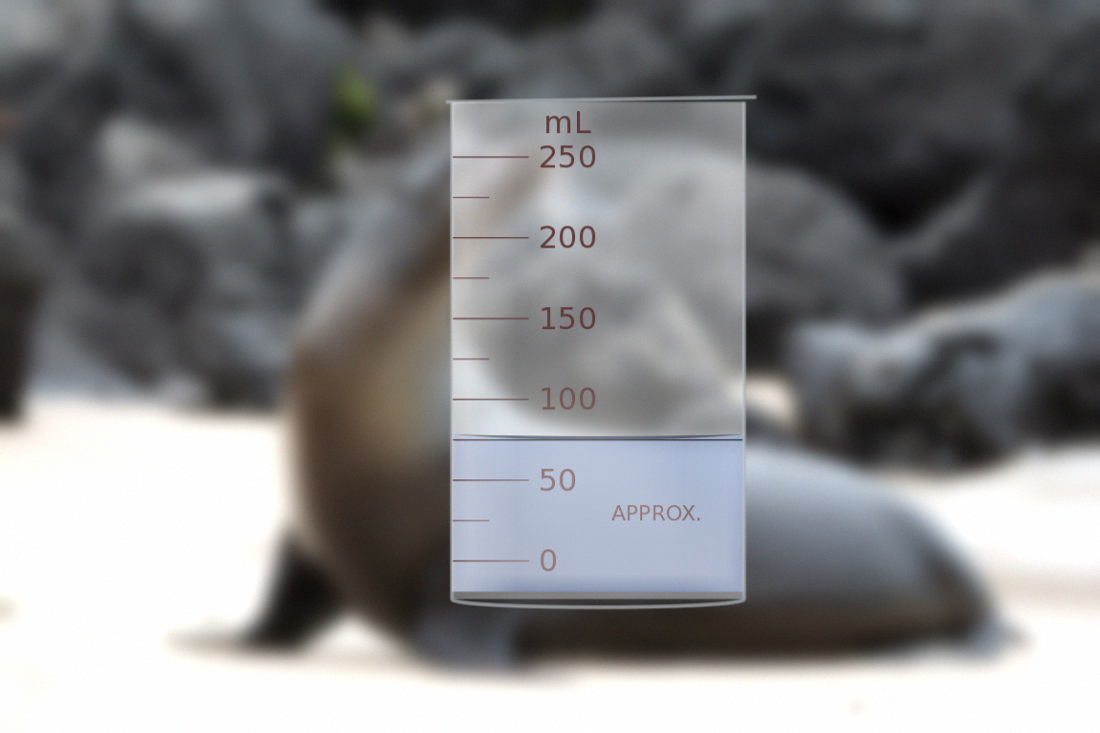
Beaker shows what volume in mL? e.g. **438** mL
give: **75** mL
